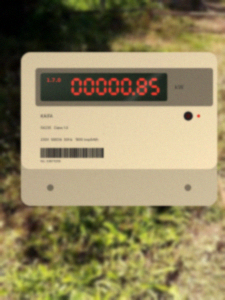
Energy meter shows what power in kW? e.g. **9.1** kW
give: **0.85** kW
